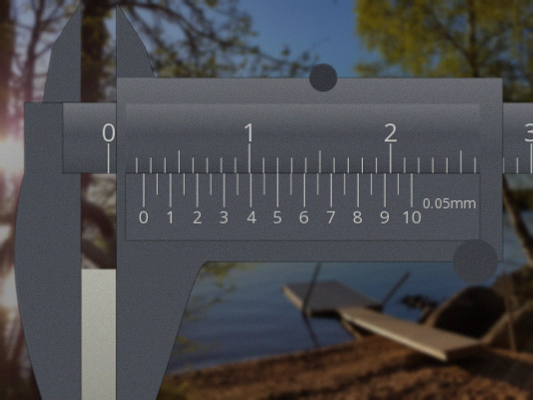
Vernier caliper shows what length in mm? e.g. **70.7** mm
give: **2.5** mm
